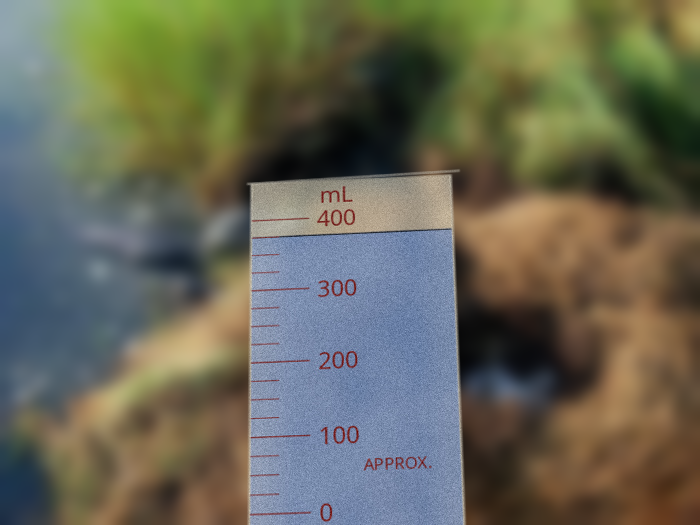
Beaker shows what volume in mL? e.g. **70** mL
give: **375** mL
